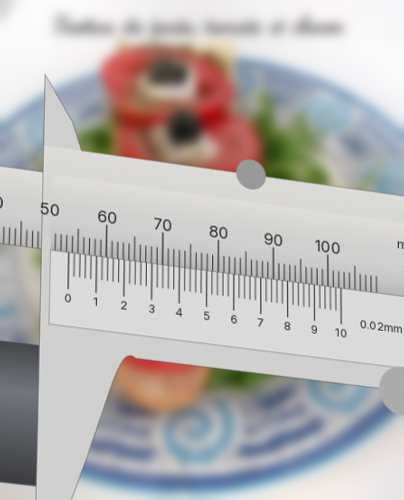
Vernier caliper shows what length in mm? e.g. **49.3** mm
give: **53.4** mm
